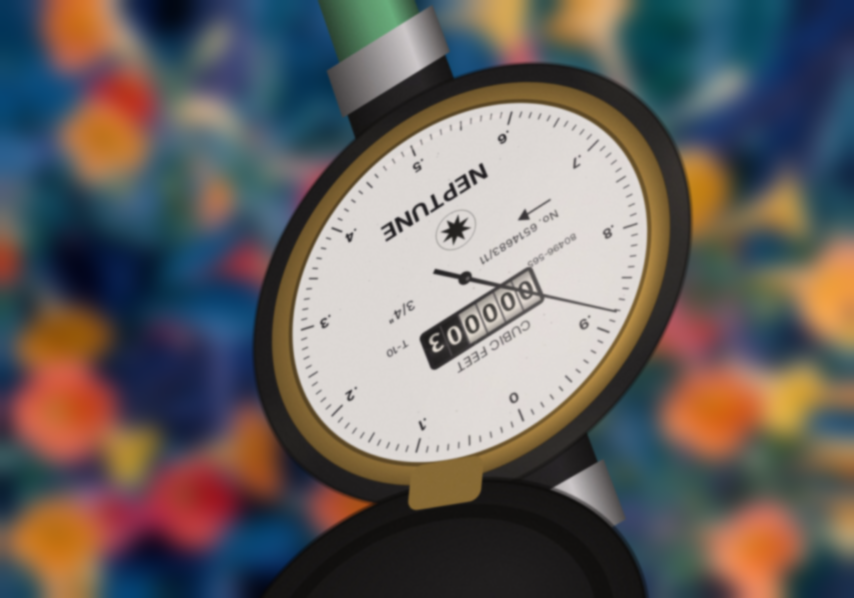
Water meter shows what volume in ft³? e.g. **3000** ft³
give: **2.88** ft³
